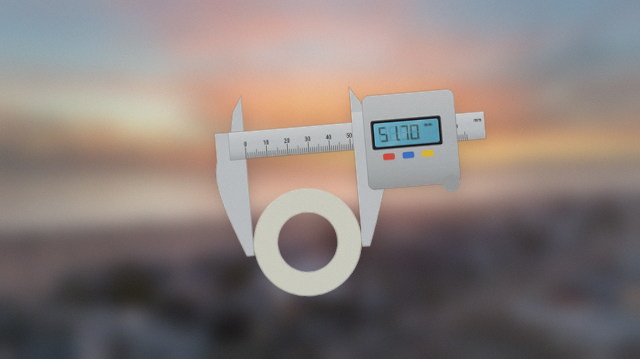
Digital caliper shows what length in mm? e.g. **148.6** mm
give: **51.70** mm
